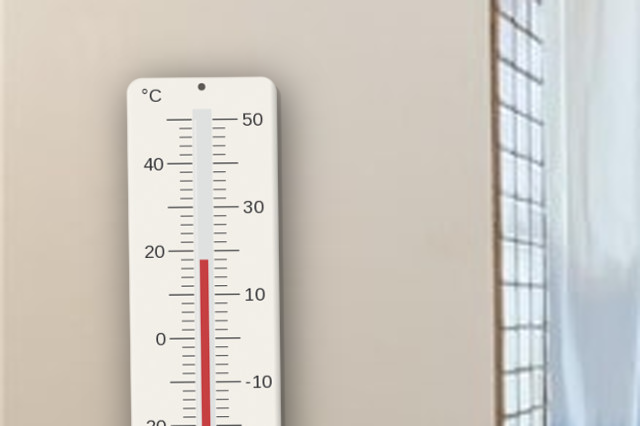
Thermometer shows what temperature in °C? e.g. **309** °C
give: **18** °C
